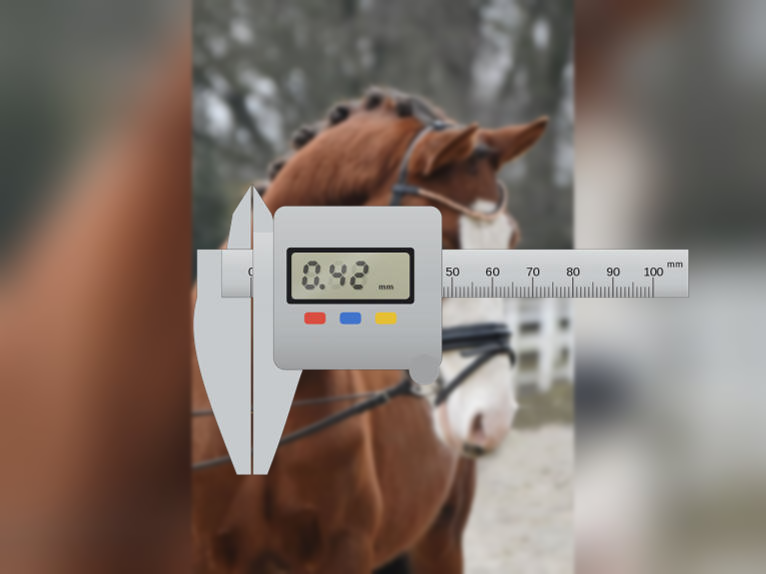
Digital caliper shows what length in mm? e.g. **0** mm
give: **0.42** mm
